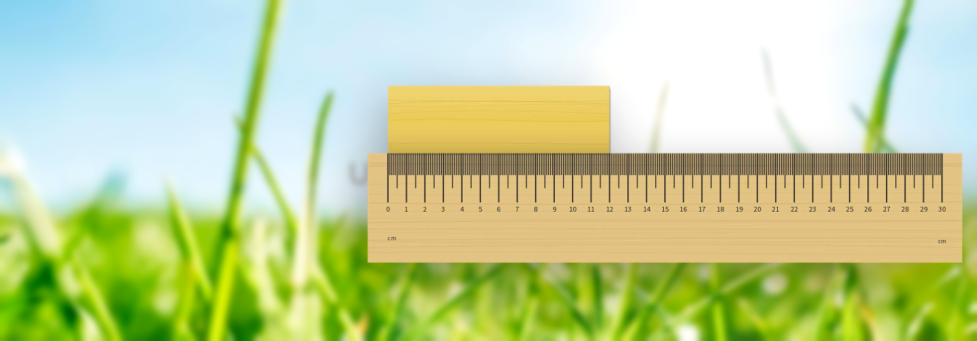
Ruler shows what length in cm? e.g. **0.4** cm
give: **12** cm
